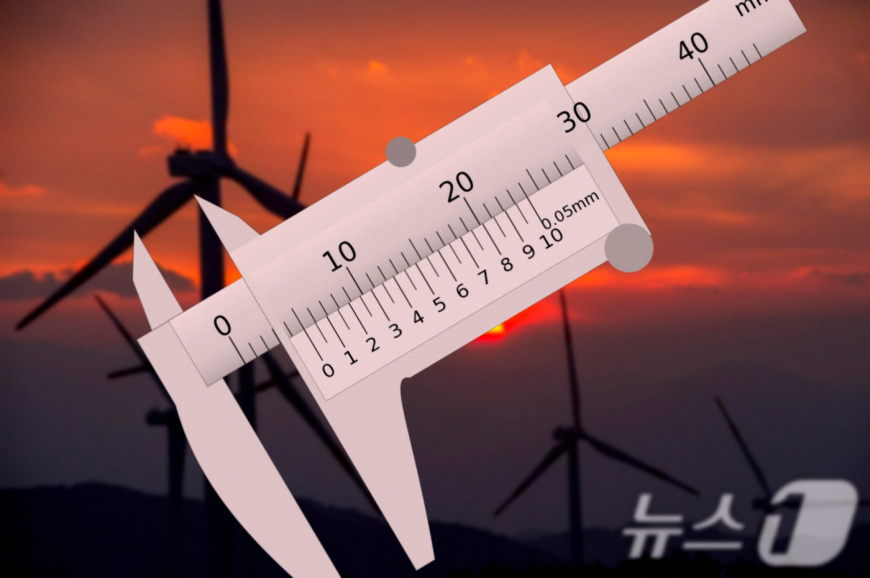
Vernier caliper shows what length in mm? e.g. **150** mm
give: **5.0** mm
